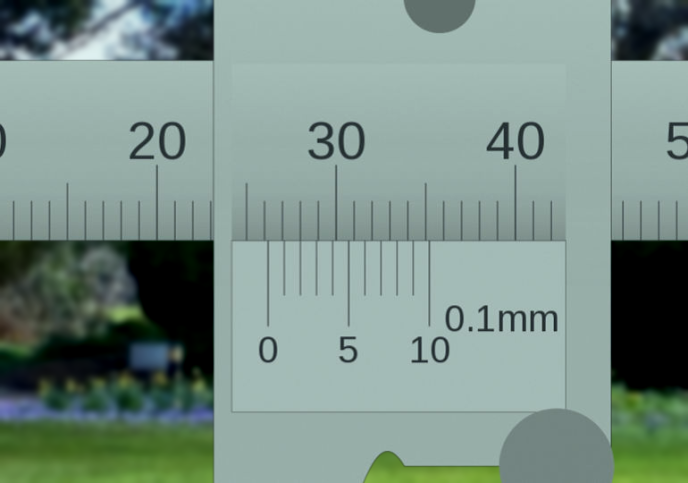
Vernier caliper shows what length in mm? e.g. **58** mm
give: **26.2** mm
